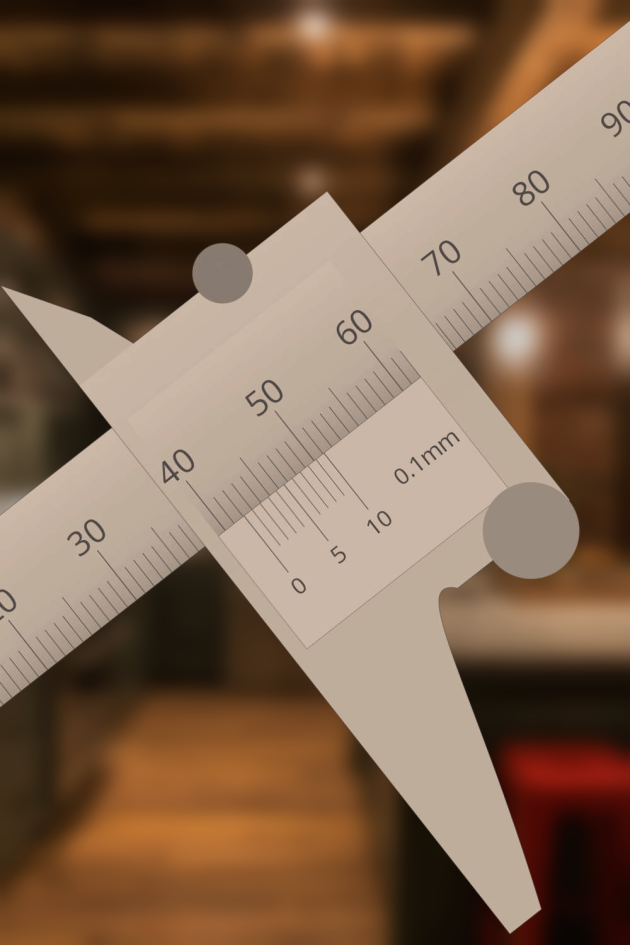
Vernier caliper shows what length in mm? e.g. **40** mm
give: **42.1** mm
